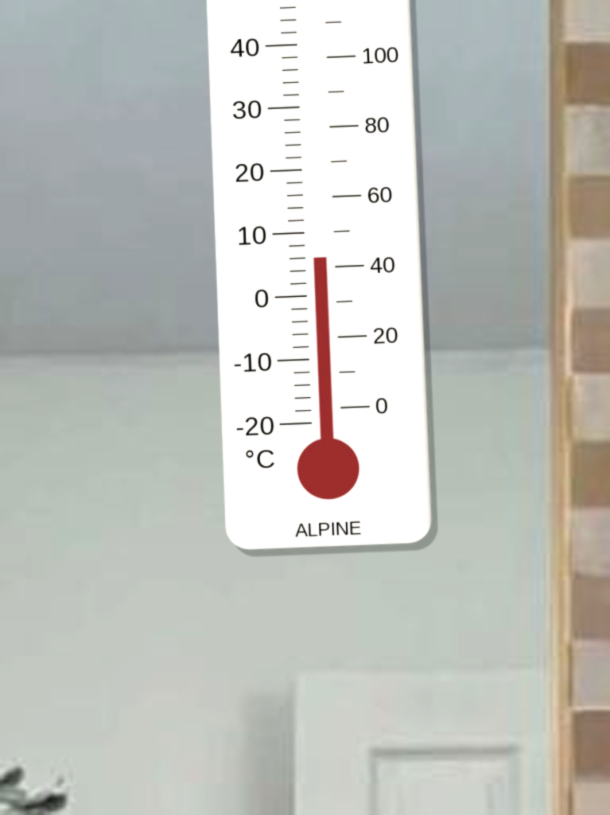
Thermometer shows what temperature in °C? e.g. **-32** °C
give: **6** °C
